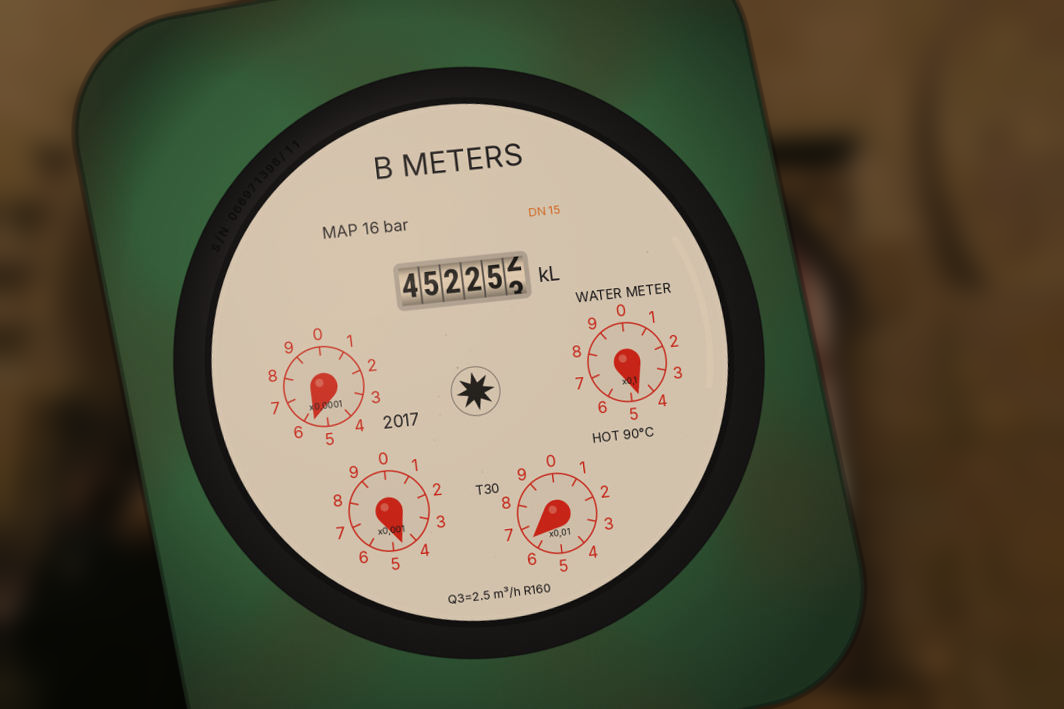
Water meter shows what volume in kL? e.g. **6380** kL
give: **452252.4645** kL
